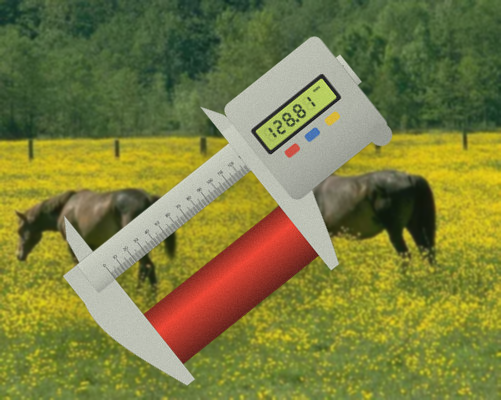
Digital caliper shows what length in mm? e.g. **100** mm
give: **128.81** mm
